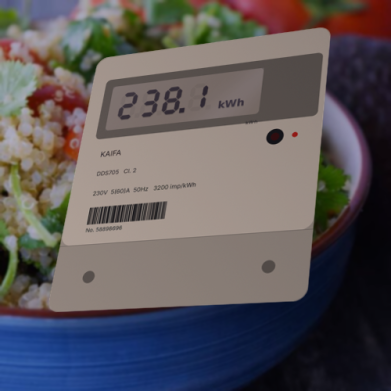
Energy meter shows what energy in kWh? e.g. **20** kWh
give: **238.1** kWh
